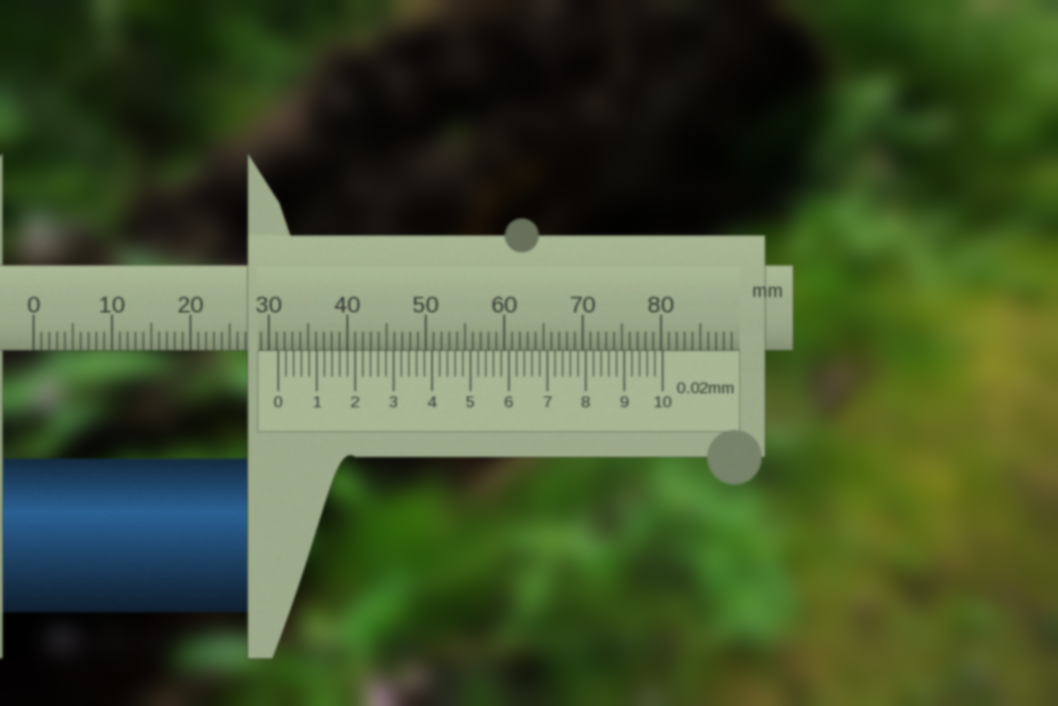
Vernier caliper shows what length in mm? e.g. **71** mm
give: **31.2** mm
